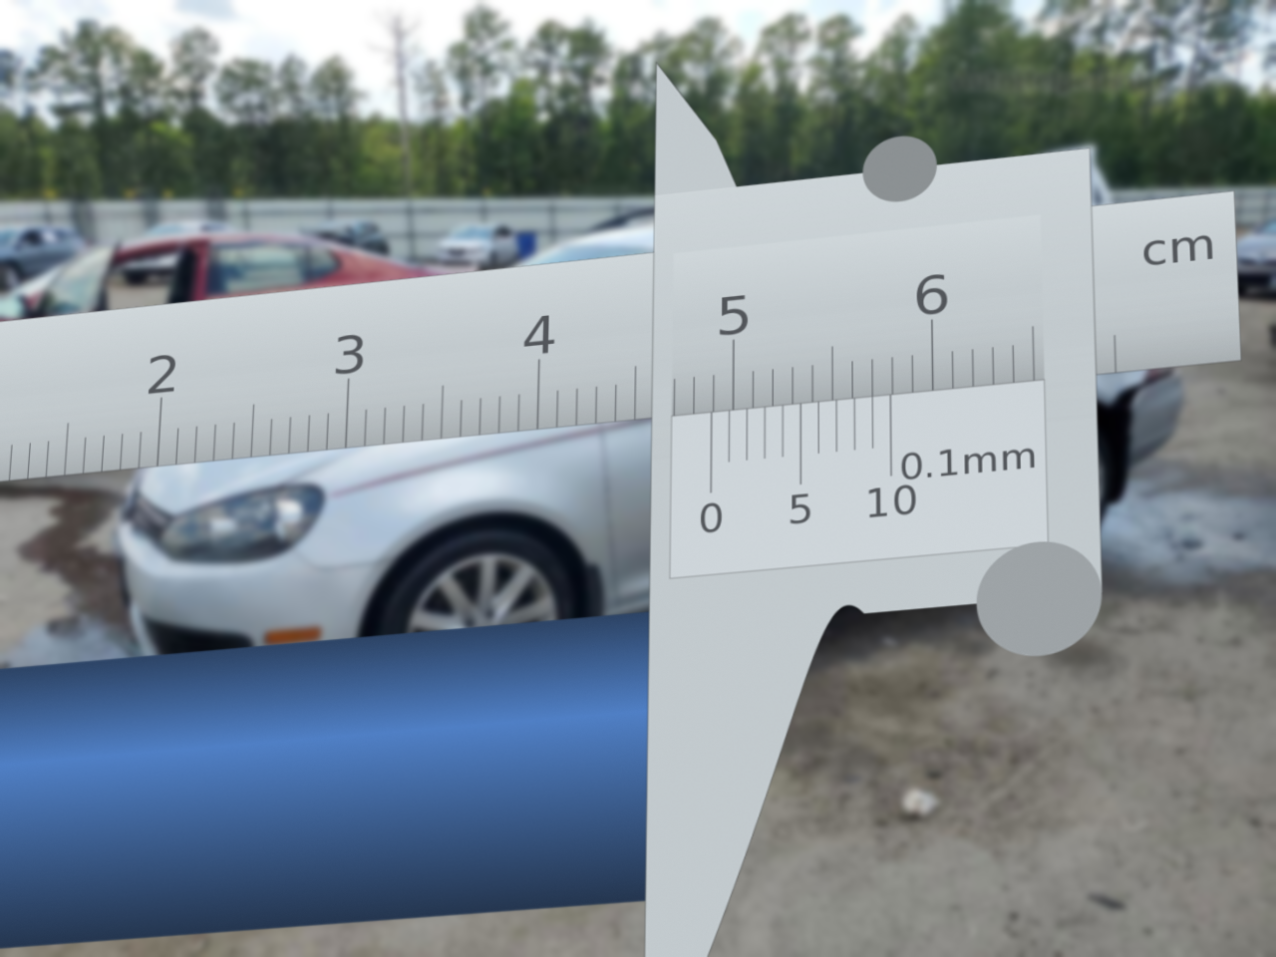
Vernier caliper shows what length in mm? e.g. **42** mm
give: **48.9** mm
